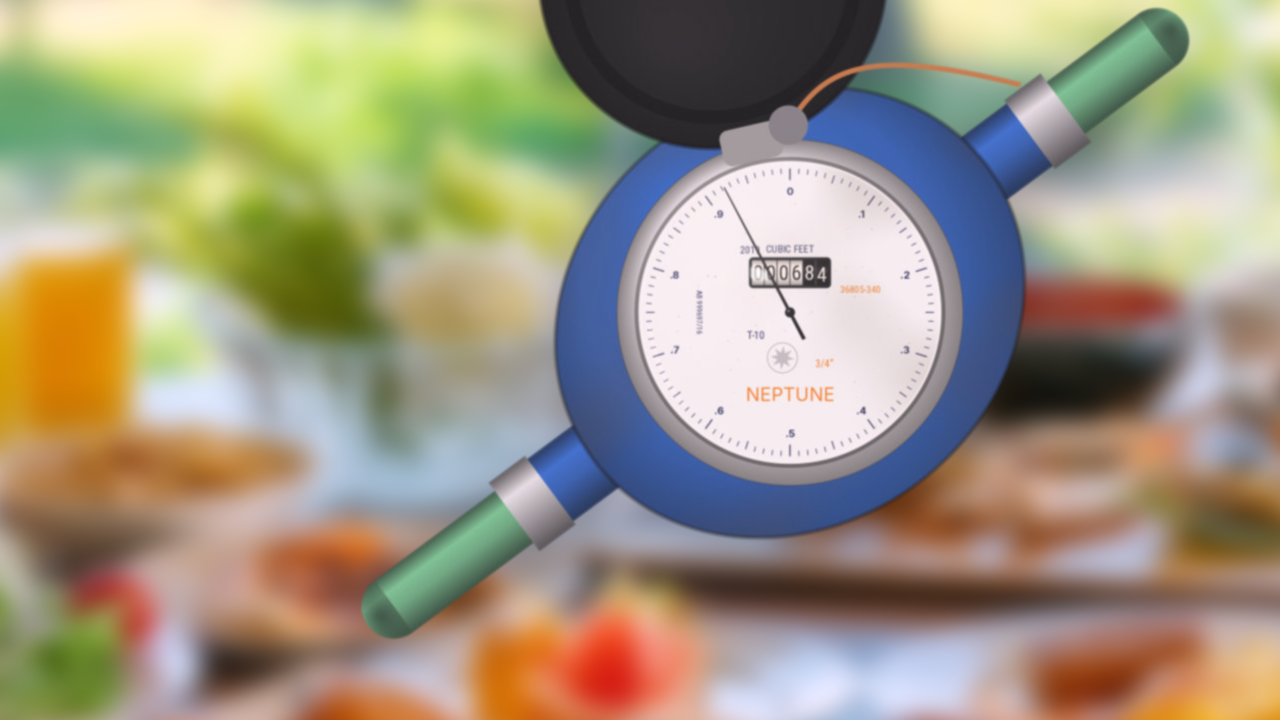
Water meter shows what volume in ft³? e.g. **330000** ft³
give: **683.92** ft³
